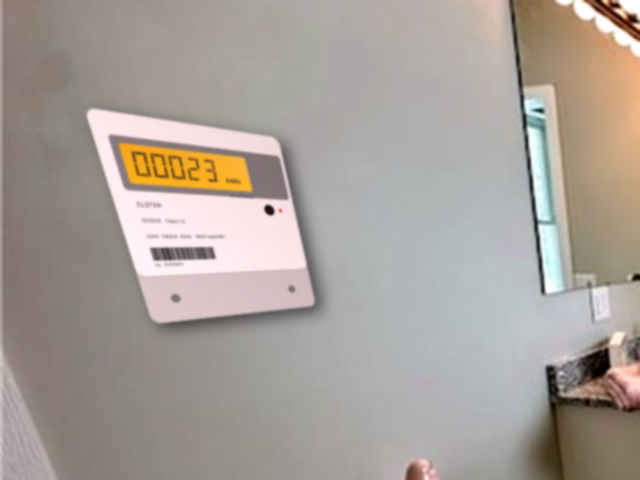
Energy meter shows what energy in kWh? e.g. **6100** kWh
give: **23** kWh
